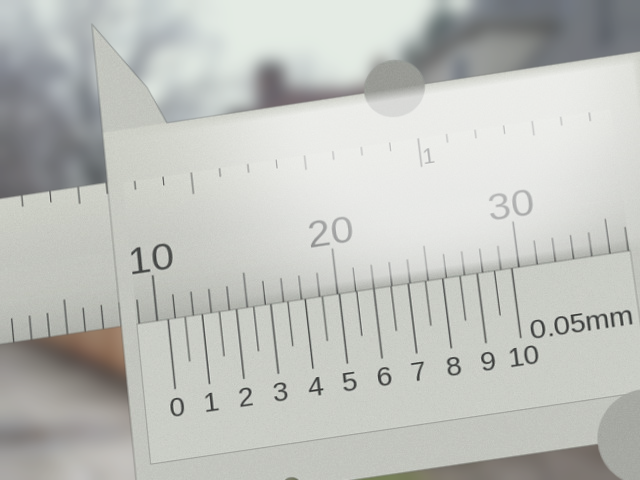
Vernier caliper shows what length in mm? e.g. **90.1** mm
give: **10.6** mm
